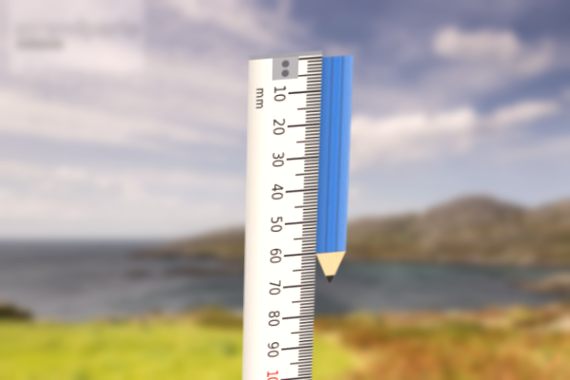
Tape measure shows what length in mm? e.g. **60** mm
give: **70** mm
